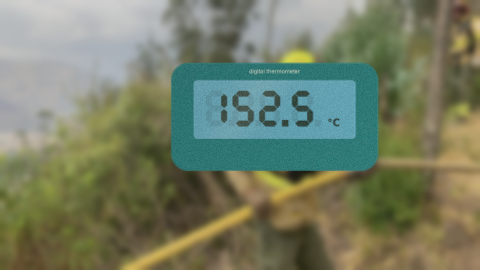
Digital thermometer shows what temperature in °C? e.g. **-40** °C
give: **152.5** °C
